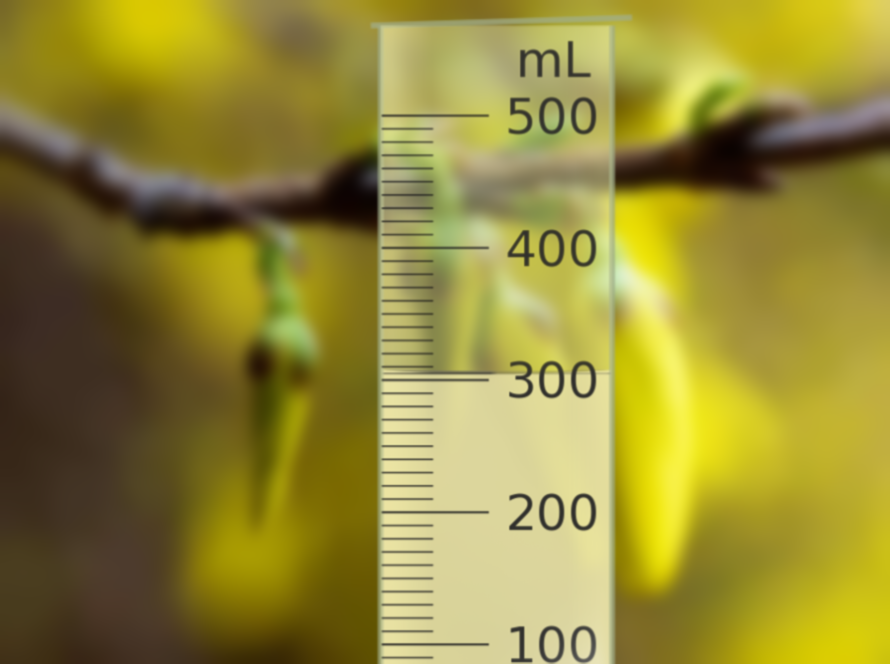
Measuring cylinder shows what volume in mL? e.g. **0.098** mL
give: **305** mL
